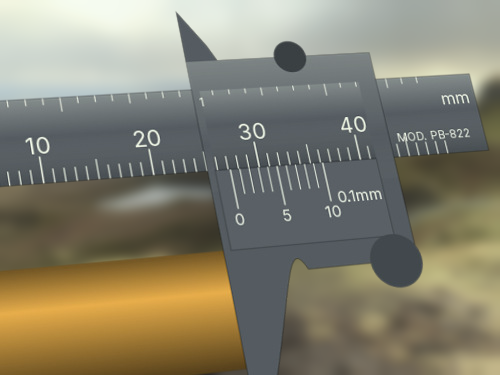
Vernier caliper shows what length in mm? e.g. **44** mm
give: **27.2** mm
